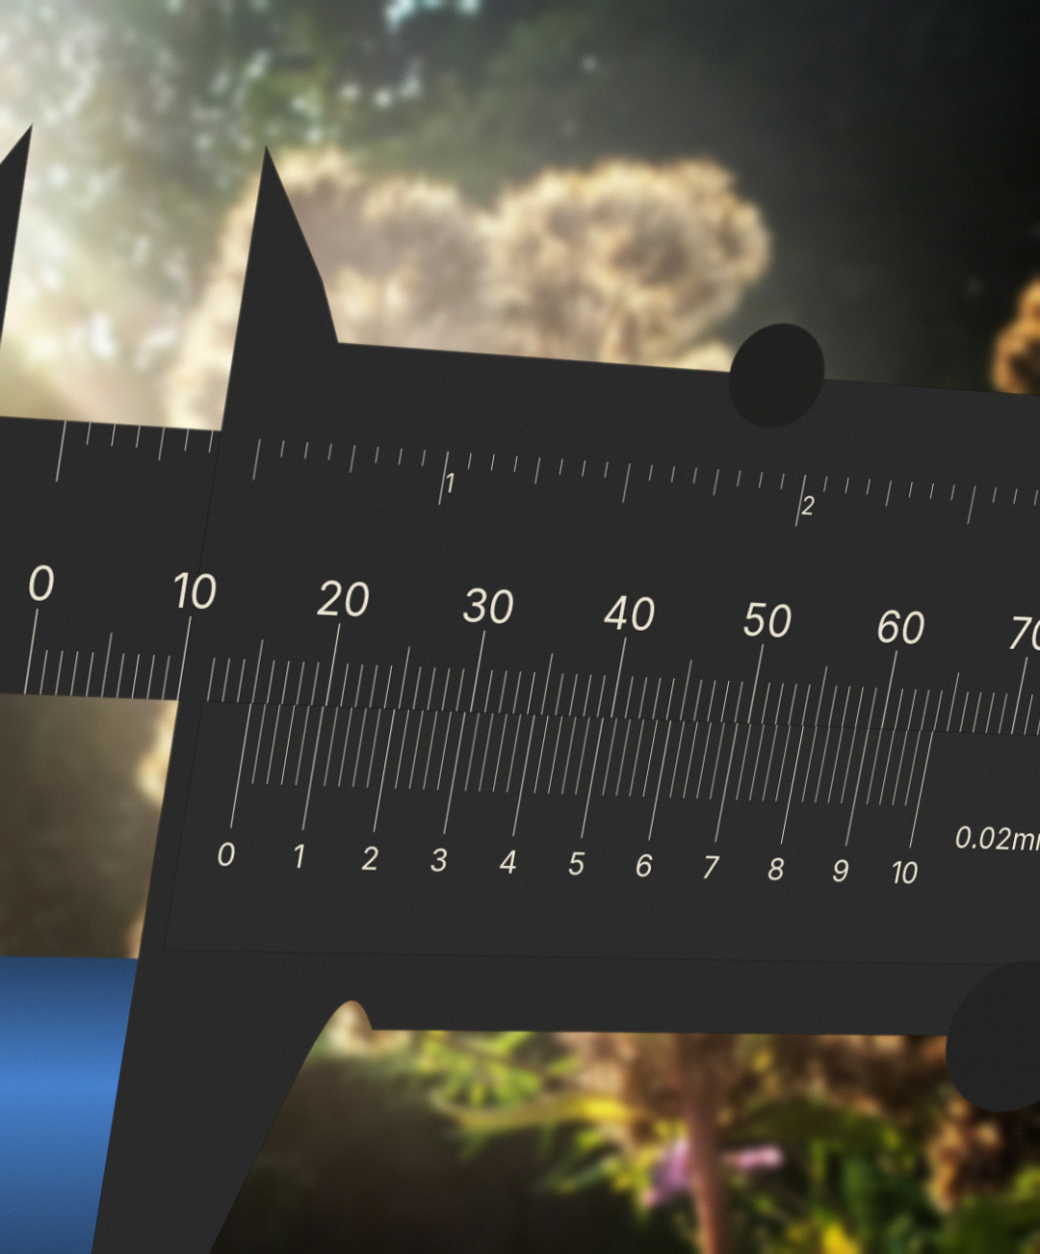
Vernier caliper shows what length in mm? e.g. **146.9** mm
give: **14.9** mm
